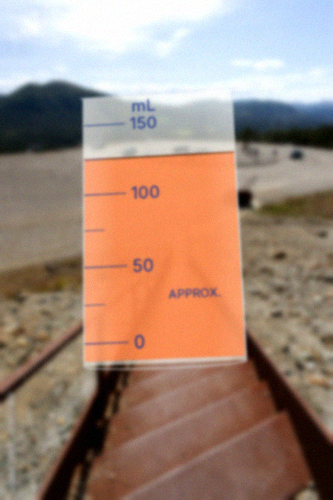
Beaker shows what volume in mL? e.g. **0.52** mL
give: **125** mL
